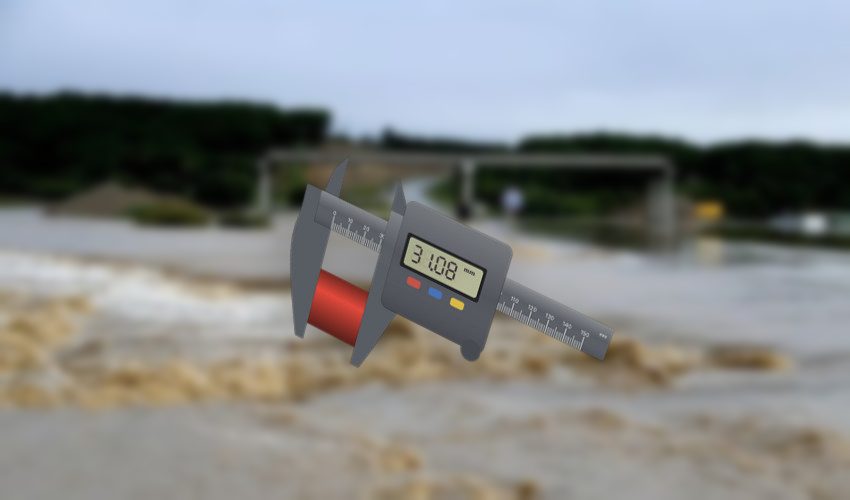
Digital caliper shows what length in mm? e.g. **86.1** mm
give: **31.08** mm
